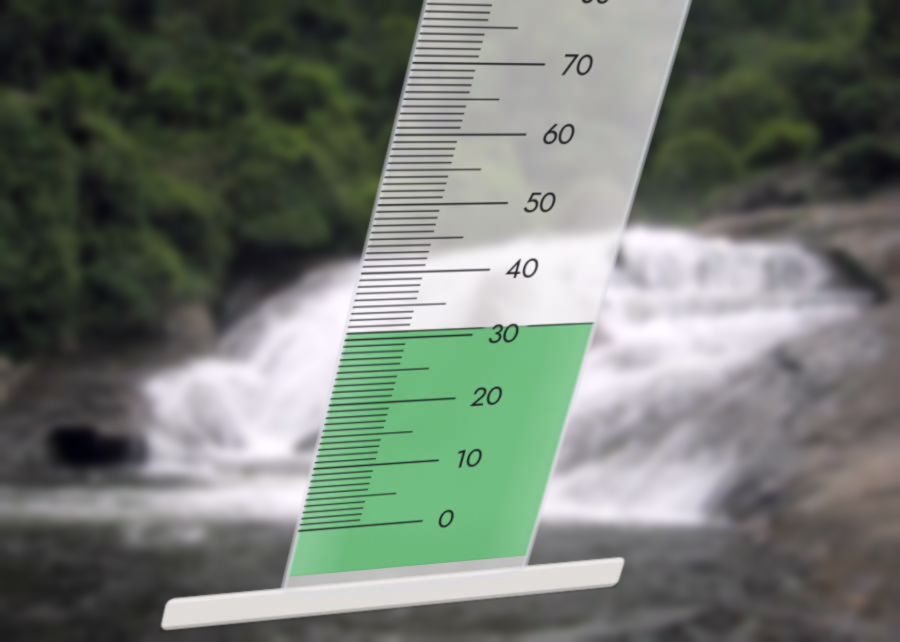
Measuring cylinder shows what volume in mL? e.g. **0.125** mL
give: **31** mL
